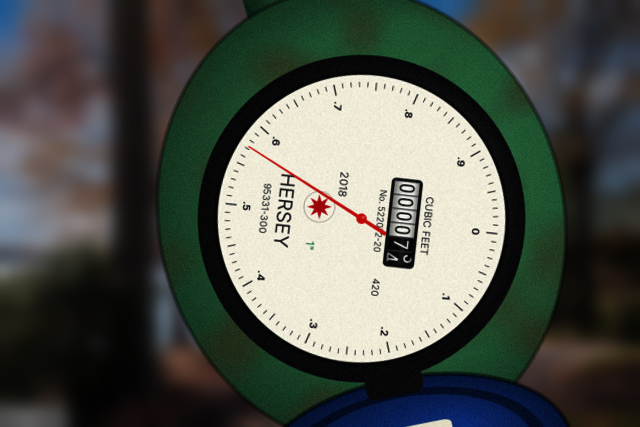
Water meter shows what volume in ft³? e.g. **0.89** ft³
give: **73.57** ft³
